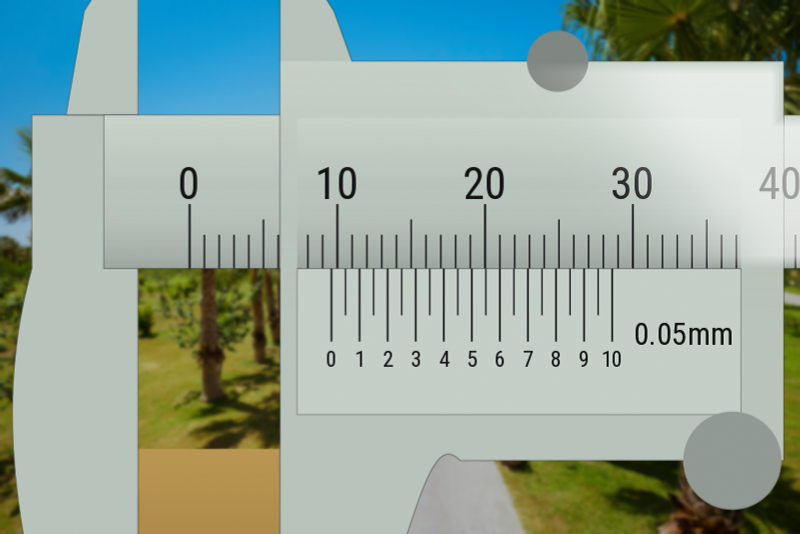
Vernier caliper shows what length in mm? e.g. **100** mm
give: **9.6** mm
